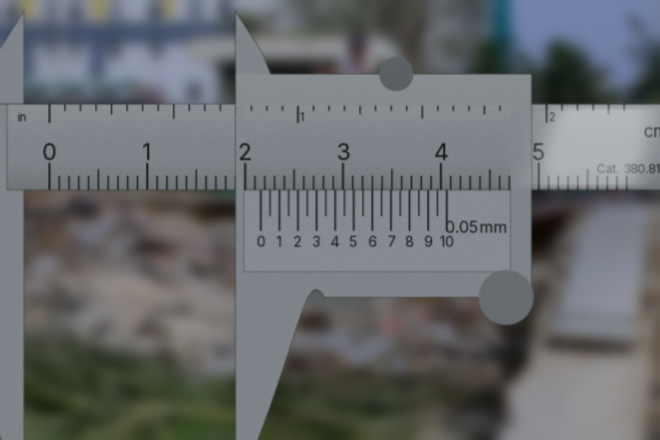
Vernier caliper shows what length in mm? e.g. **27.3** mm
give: **21.6** mm
